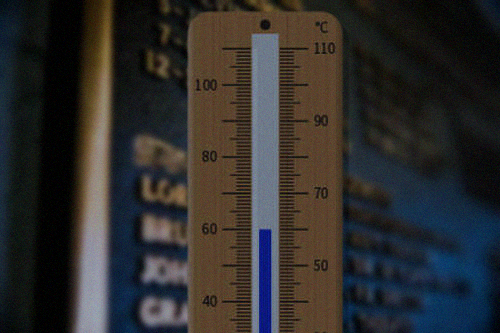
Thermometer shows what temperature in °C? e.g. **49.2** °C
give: **60** °C
